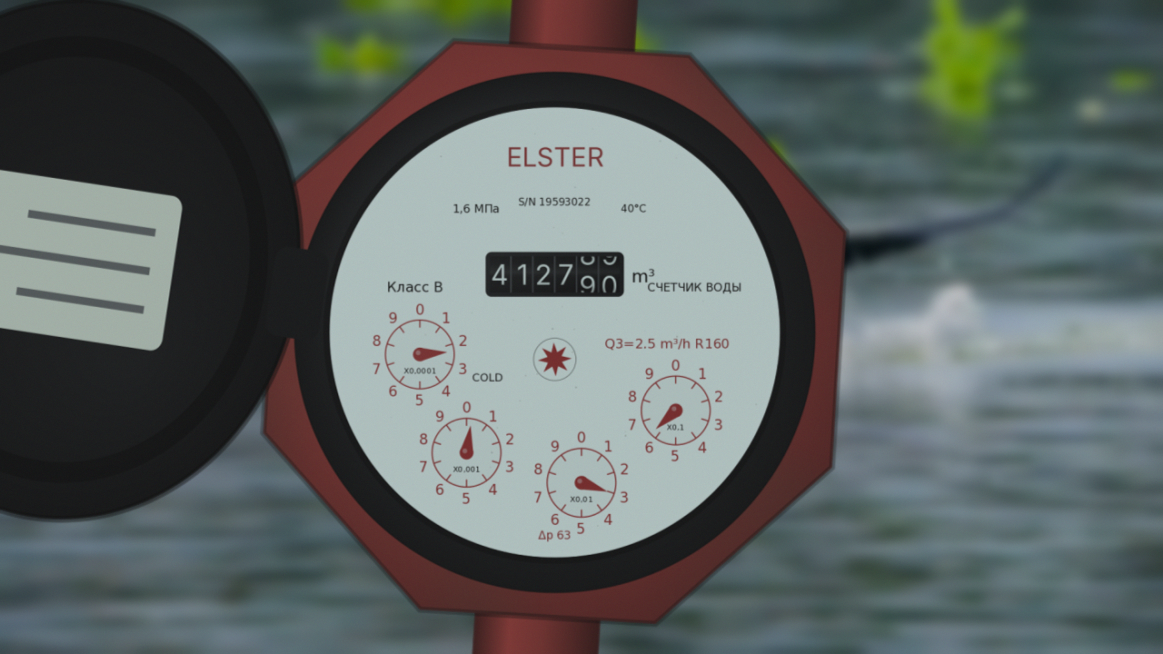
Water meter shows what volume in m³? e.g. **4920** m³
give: **412789.6302** m³
